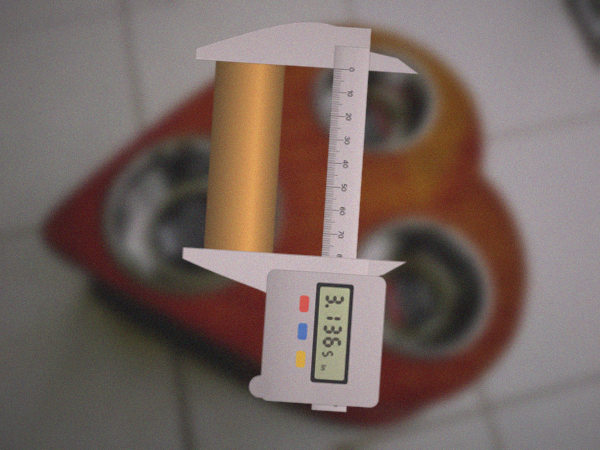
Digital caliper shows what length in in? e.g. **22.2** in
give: **3.1365** in
